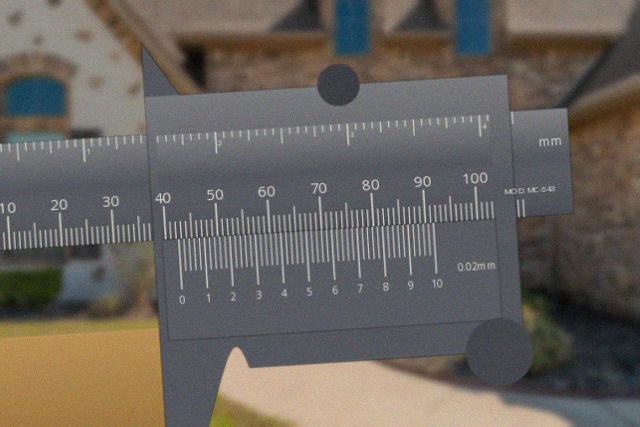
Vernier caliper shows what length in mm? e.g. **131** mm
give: **42.5** mm
